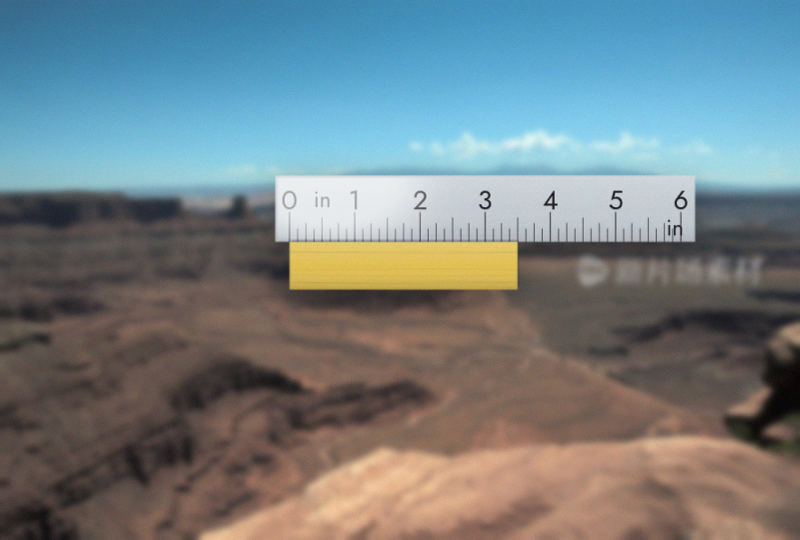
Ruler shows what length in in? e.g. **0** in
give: **3.5** in
